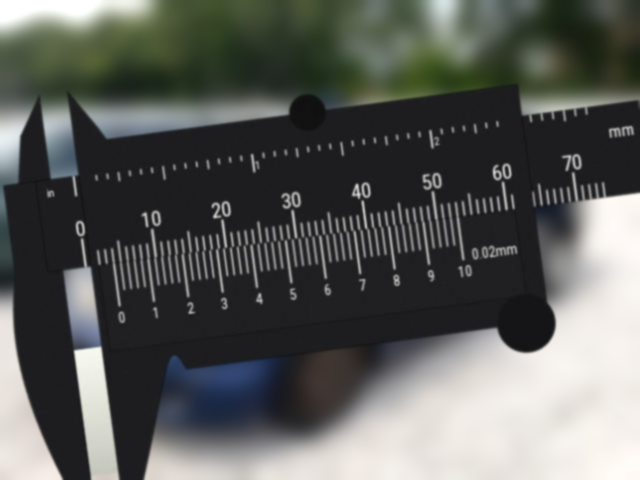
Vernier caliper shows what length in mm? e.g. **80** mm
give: **4.0** mm
